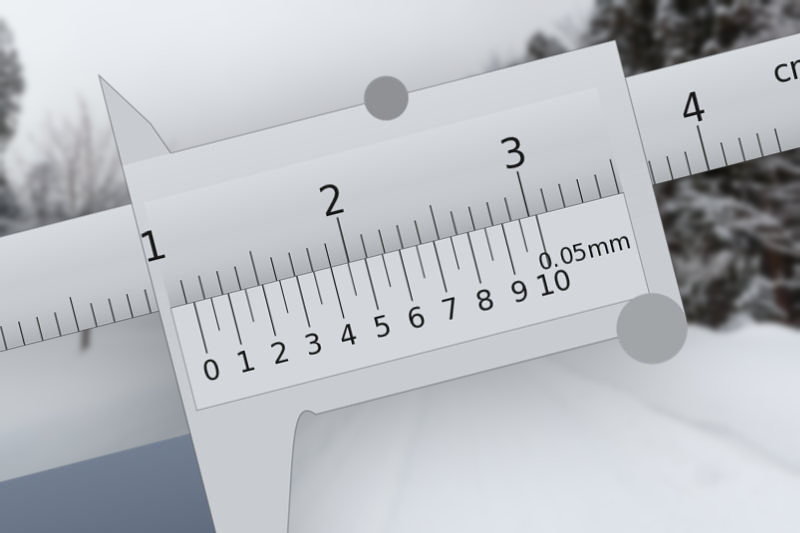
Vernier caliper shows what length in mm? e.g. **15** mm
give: **11.4** mm
